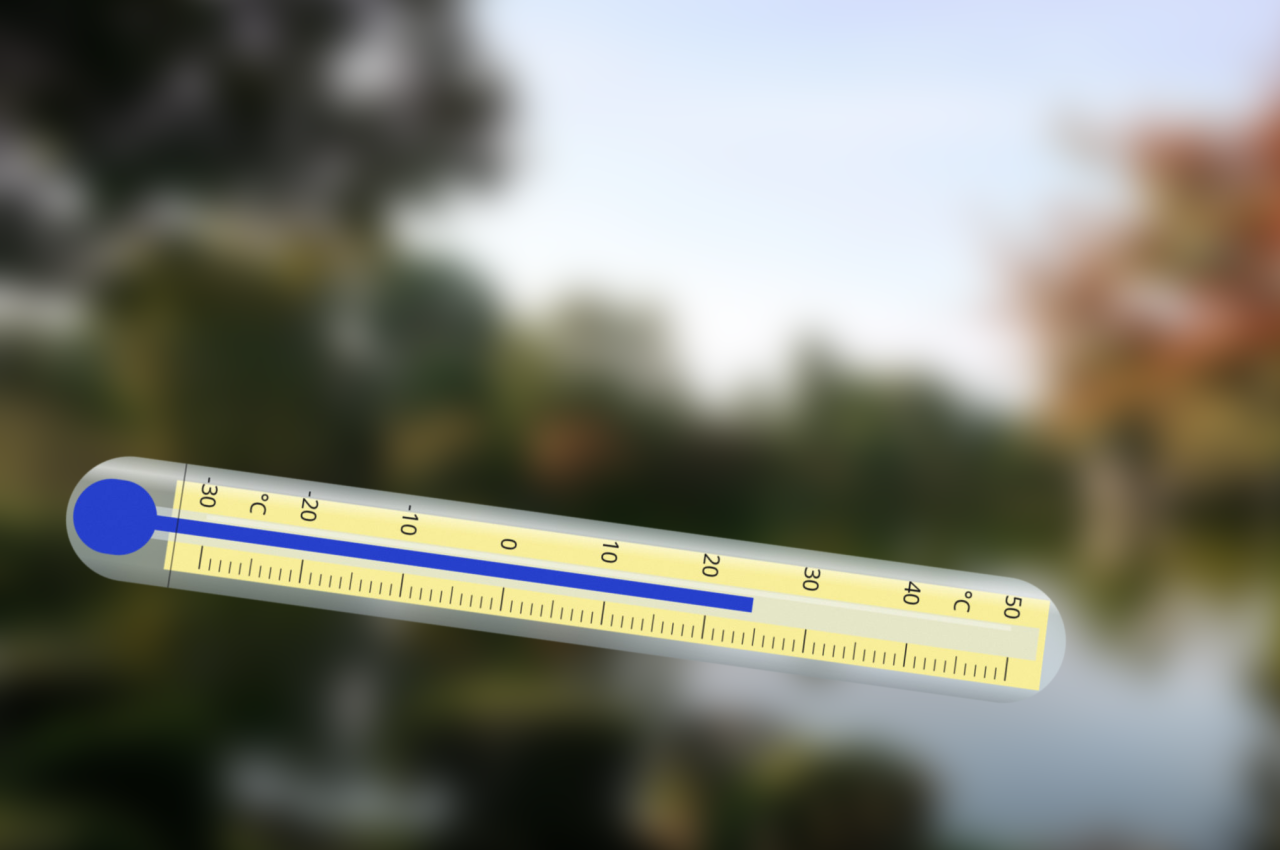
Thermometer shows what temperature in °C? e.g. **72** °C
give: **24.5** °C
